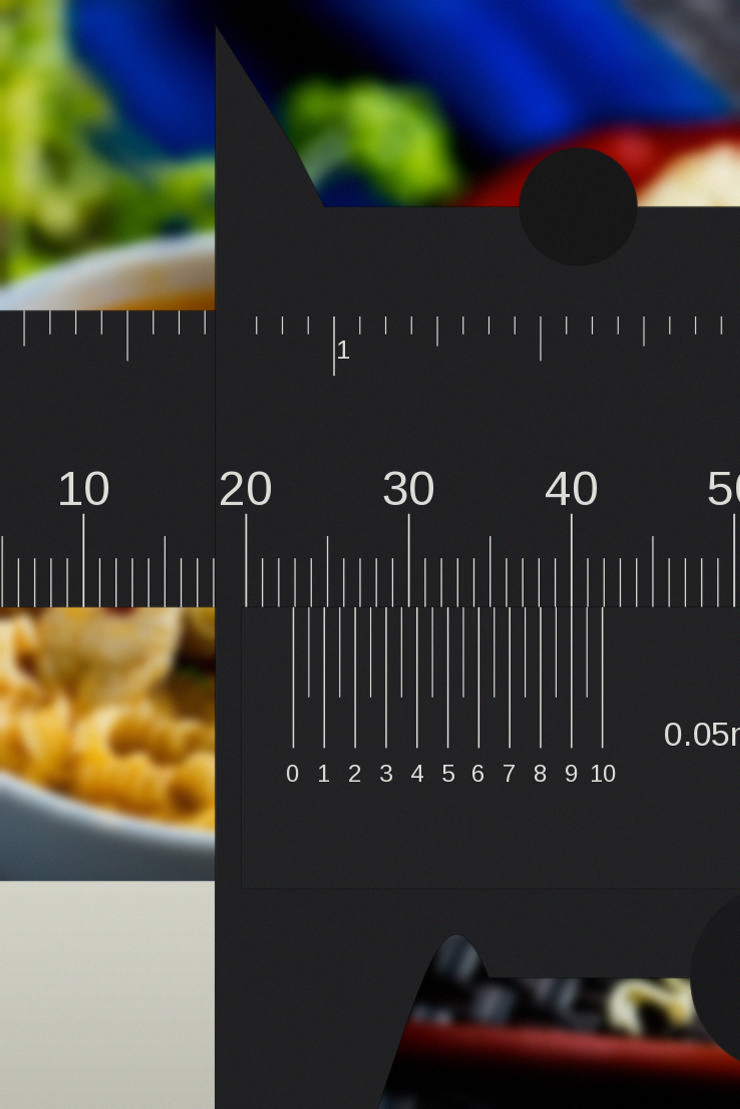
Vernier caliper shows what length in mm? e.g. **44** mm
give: **22.9** mm
